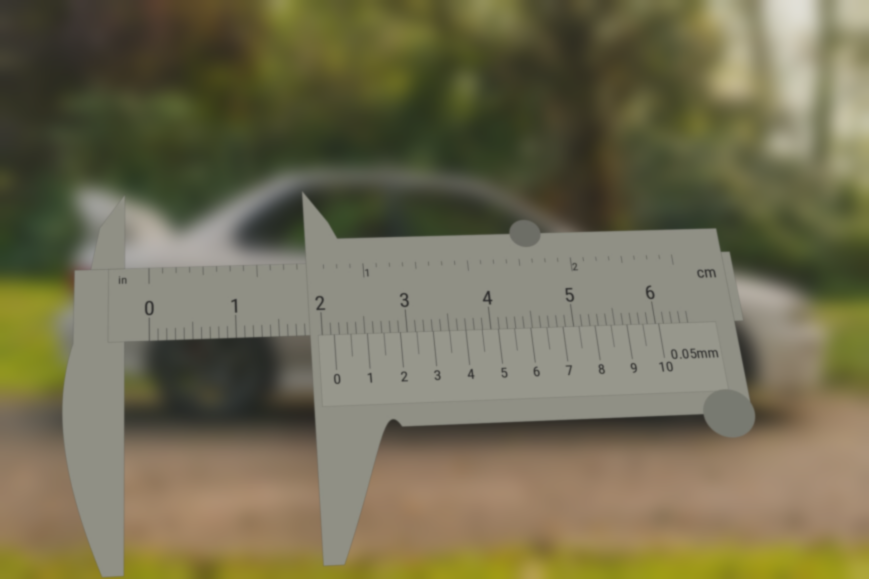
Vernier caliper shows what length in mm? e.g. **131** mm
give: **21.4** mm
